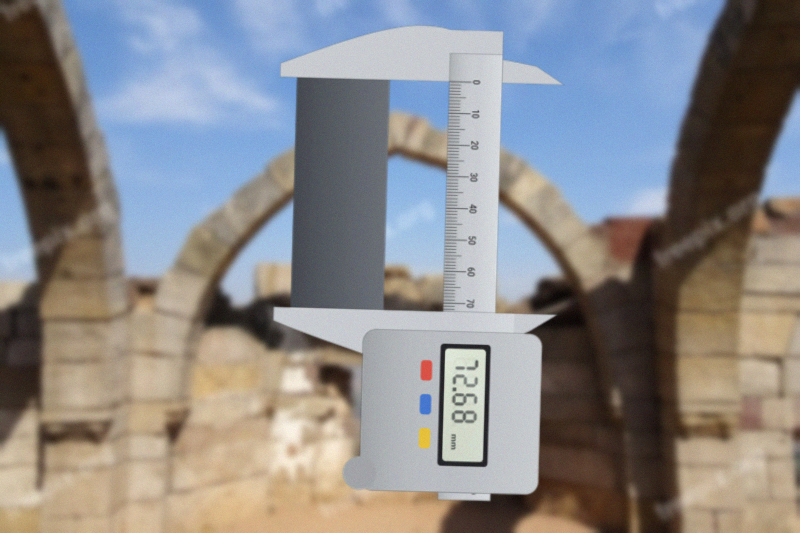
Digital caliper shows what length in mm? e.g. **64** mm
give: **72.68** mm
